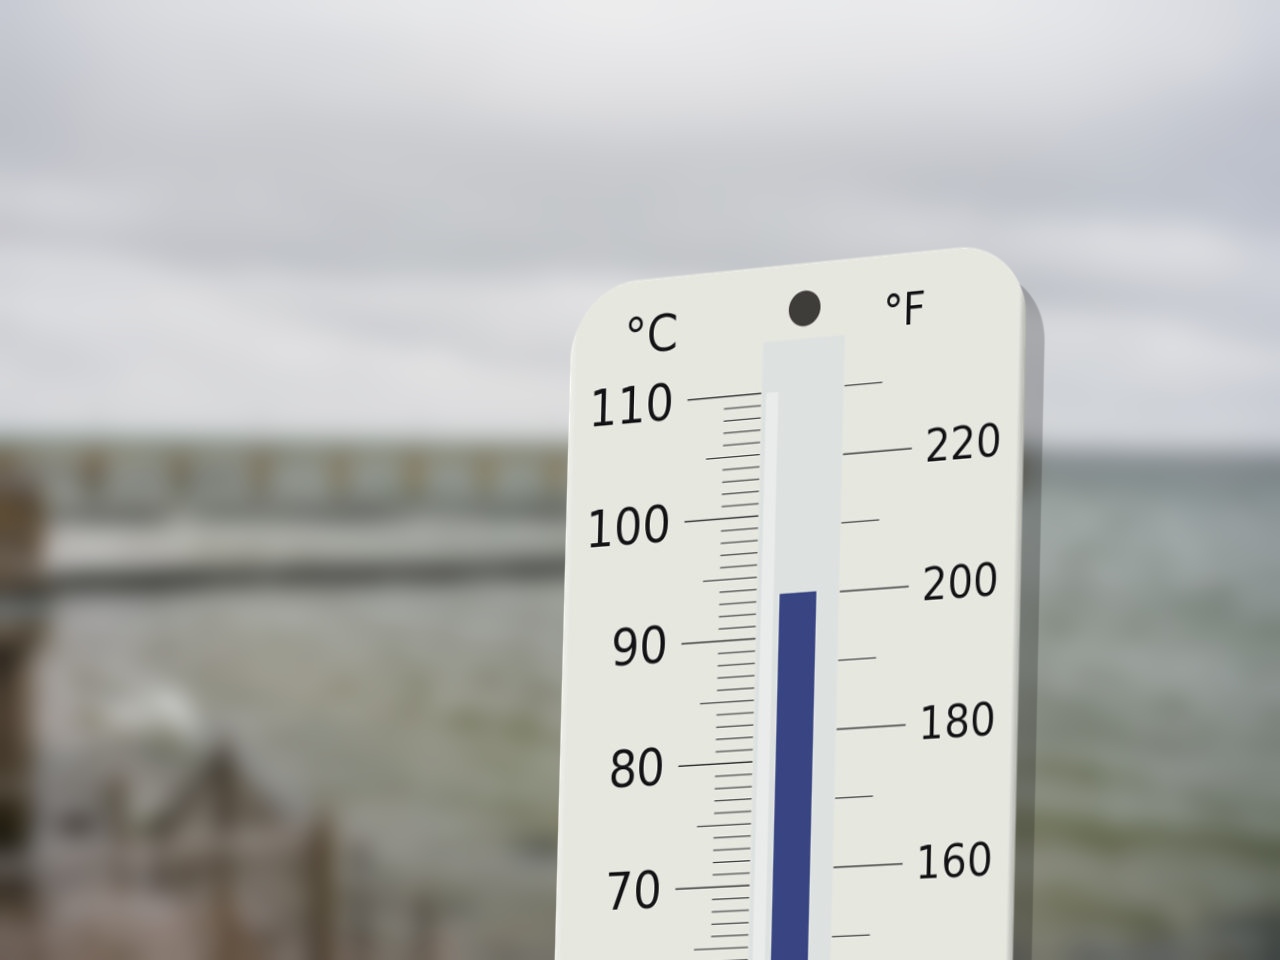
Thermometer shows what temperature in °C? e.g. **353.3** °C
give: **93.5** °C
